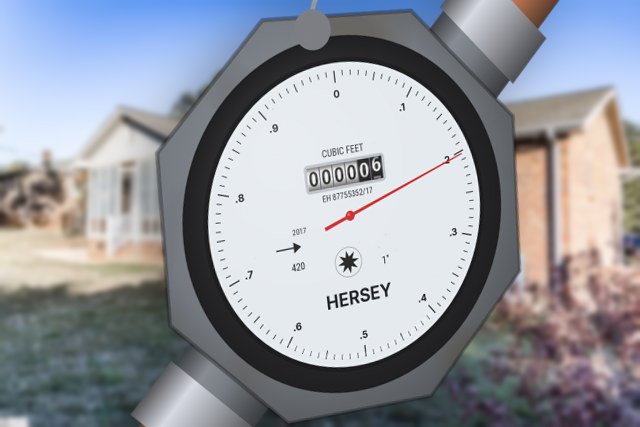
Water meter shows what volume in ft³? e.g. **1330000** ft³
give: **6.20** ft³
